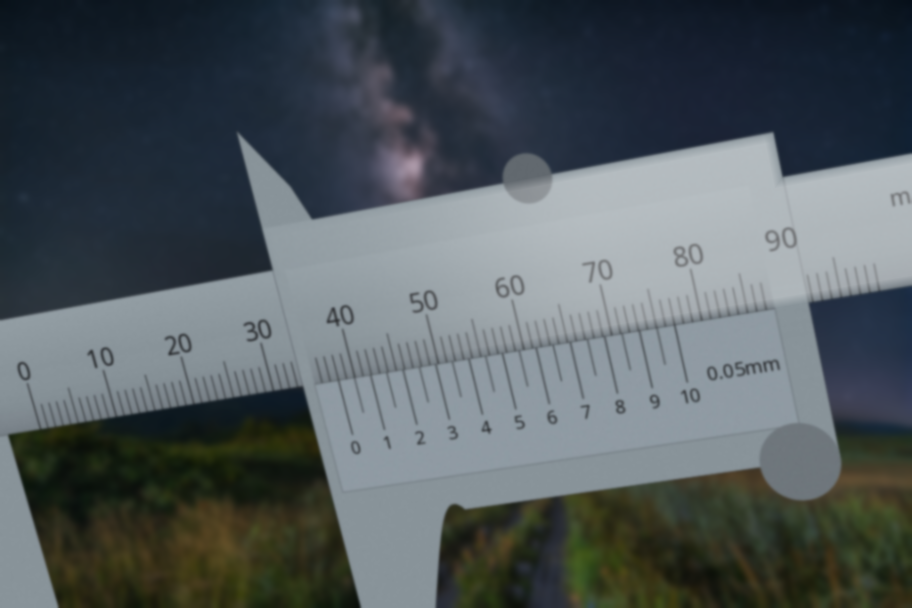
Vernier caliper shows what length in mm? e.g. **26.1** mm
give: **38.0** mm
